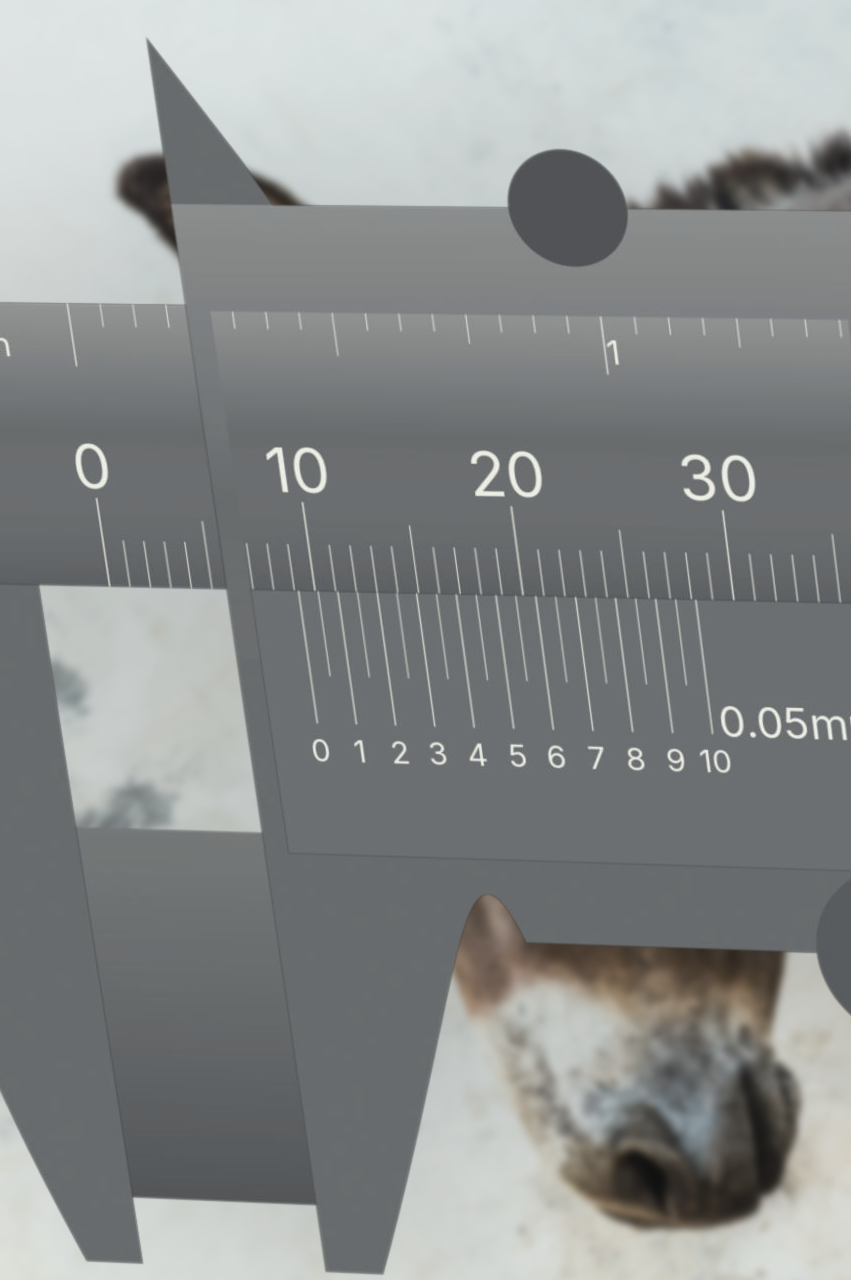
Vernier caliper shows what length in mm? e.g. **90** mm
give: **9.2** mm
